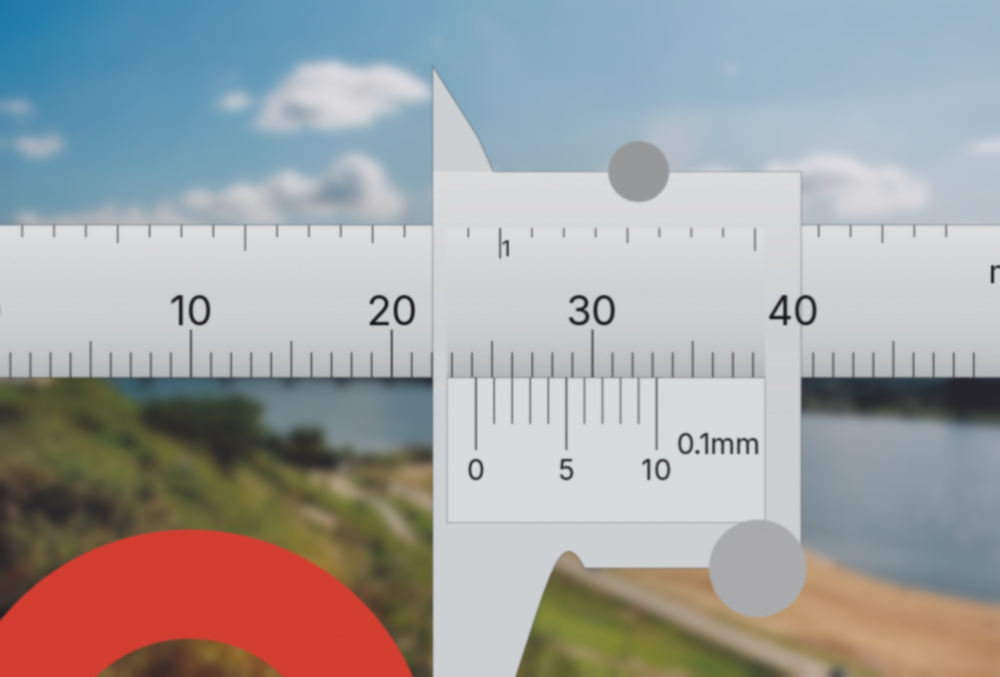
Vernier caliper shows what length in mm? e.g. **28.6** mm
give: **24.2** mm
